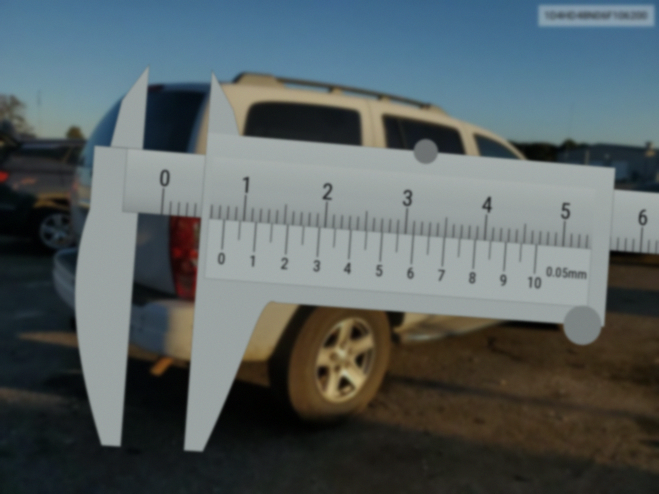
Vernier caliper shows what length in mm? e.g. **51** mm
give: **7.6** mm
